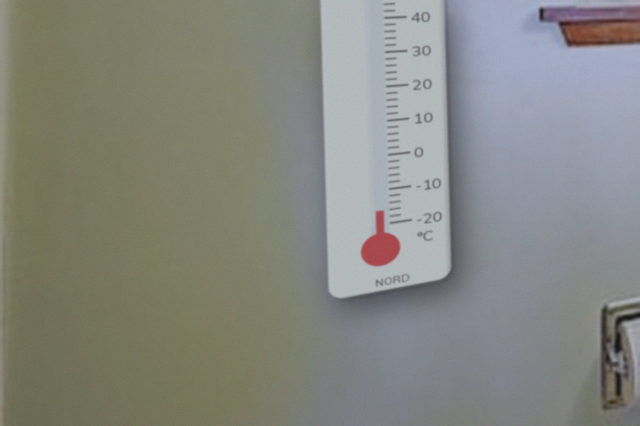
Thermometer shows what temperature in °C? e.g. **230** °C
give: **-16** °C
